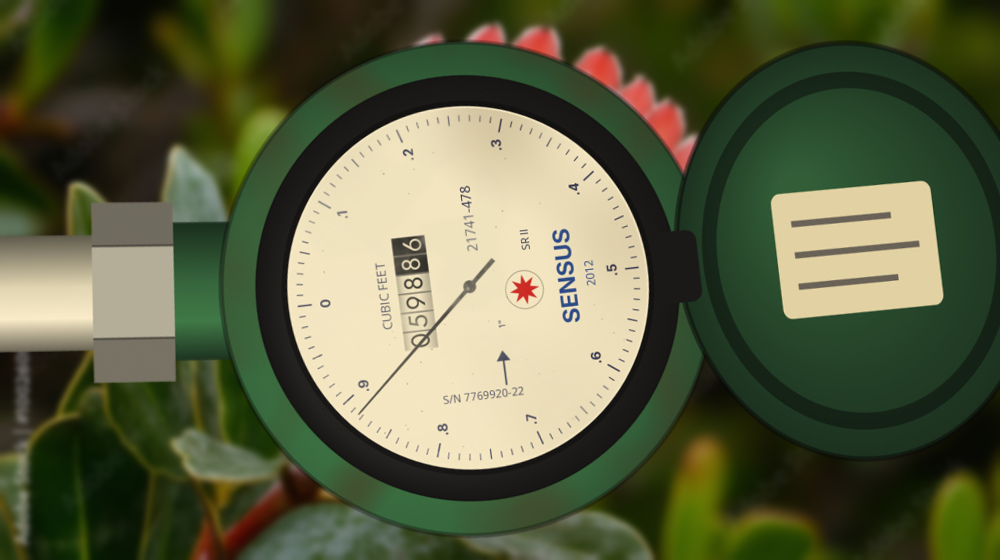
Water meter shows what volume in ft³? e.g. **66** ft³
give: **59885.88** ft³
